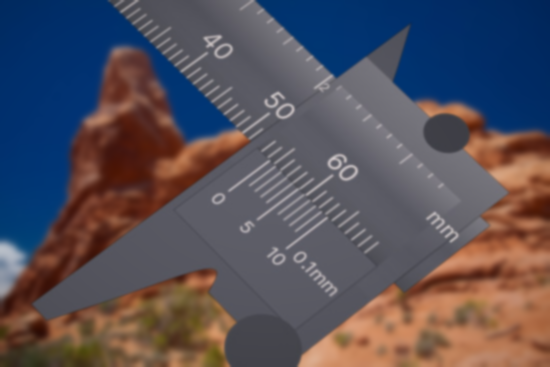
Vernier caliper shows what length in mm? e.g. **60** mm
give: **54.4** mm
